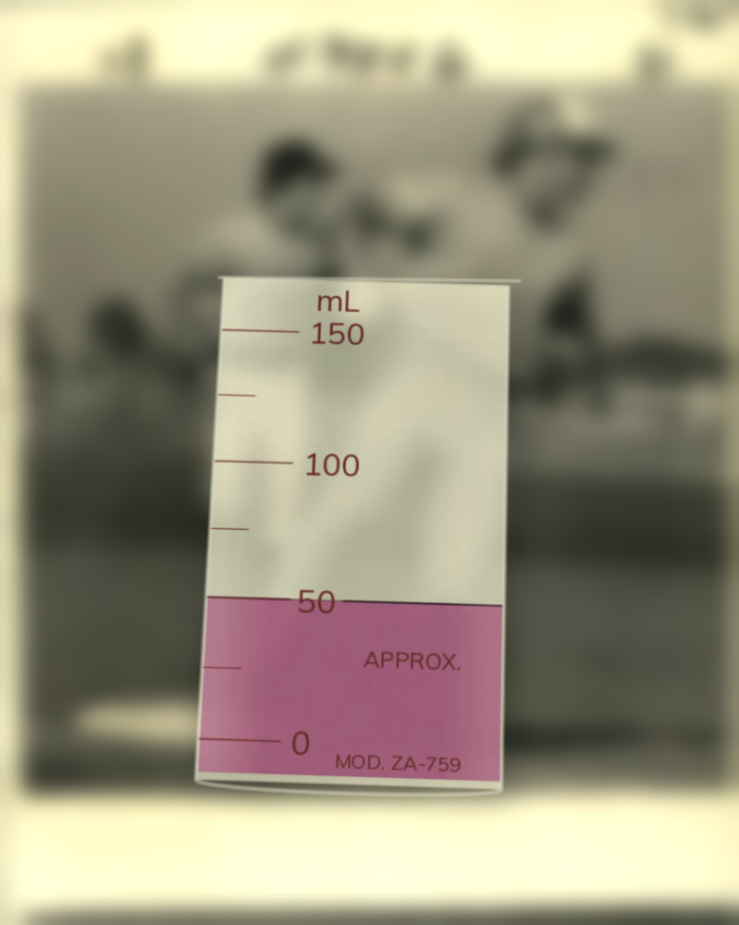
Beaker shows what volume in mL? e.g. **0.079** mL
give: **50** mL
